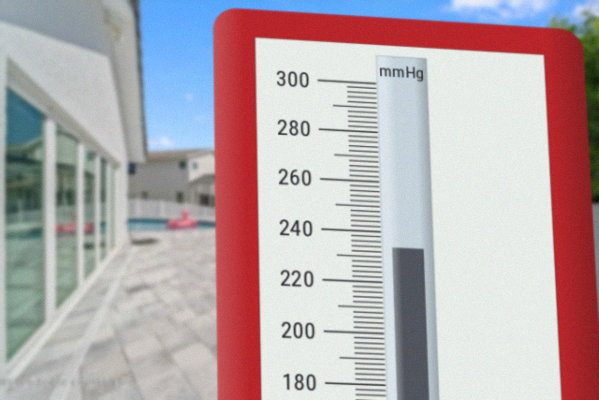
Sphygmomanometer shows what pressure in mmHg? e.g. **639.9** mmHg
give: **234** mmHg
